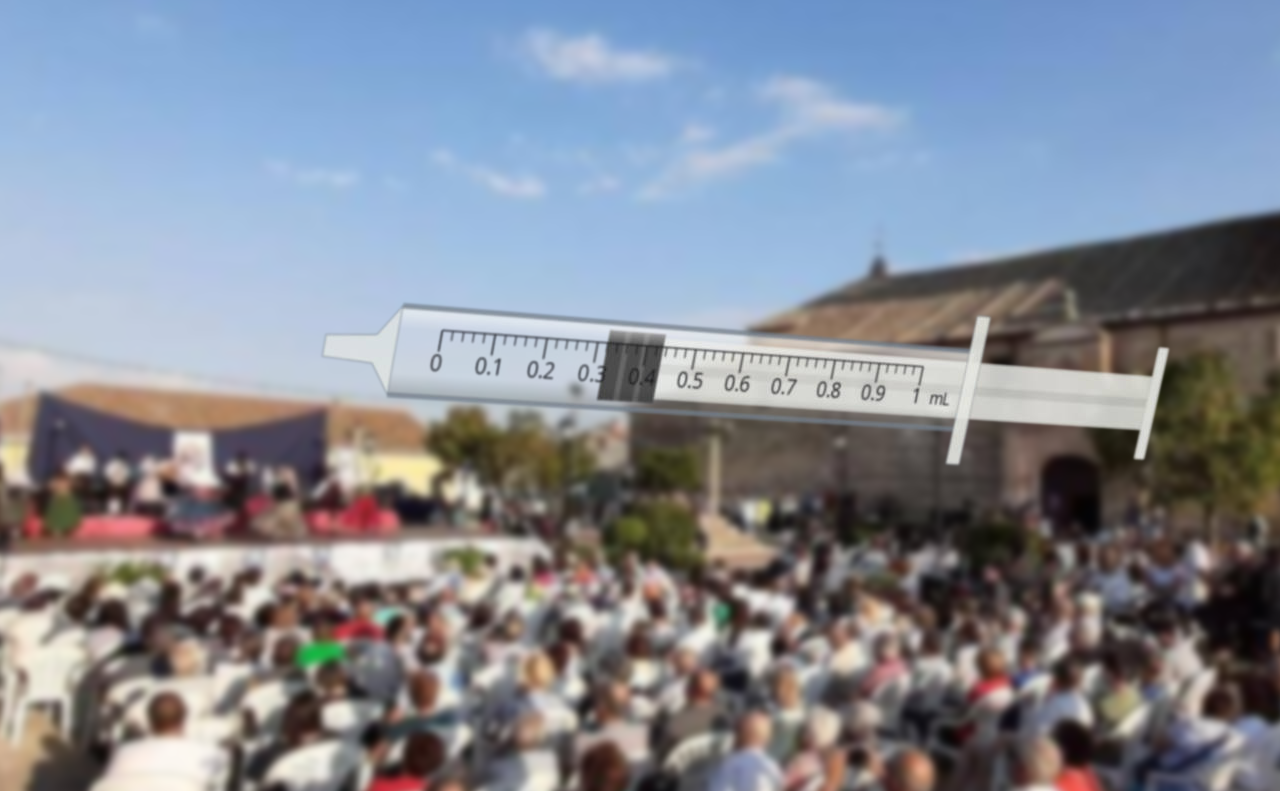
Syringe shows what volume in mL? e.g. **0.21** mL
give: **0.32** mL
